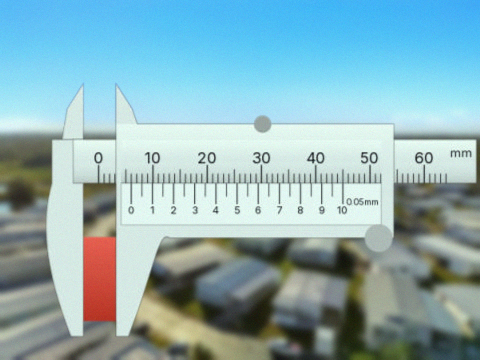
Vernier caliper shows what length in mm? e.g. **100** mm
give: **6.0** mm
